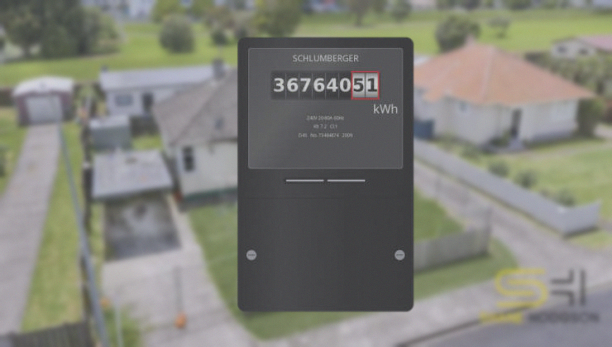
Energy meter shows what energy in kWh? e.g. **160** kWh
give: **367640.51** kWh
